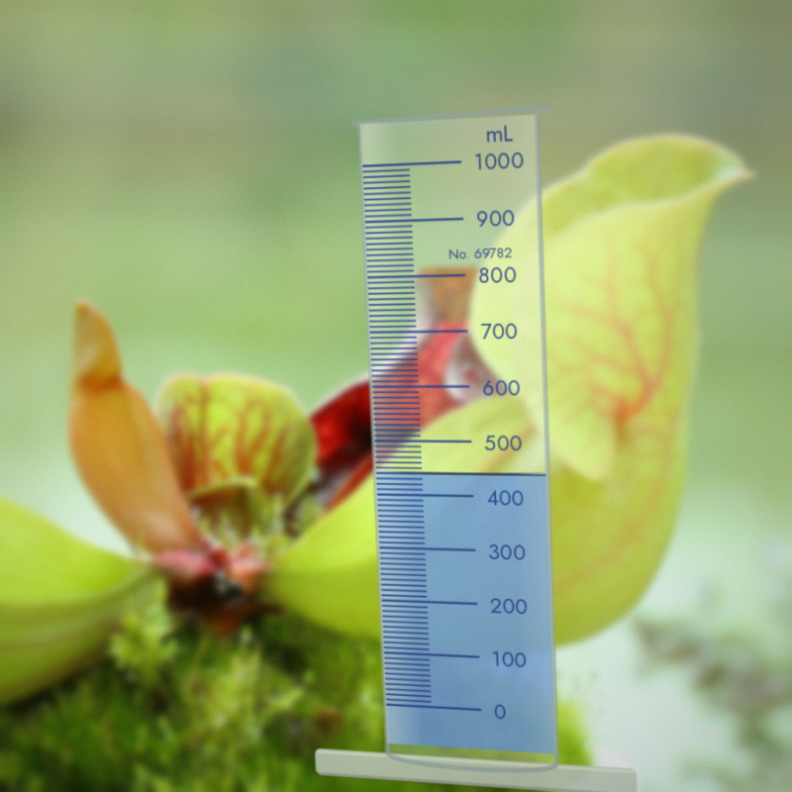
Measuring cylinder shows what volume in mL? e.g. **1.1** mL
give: **440** mL
